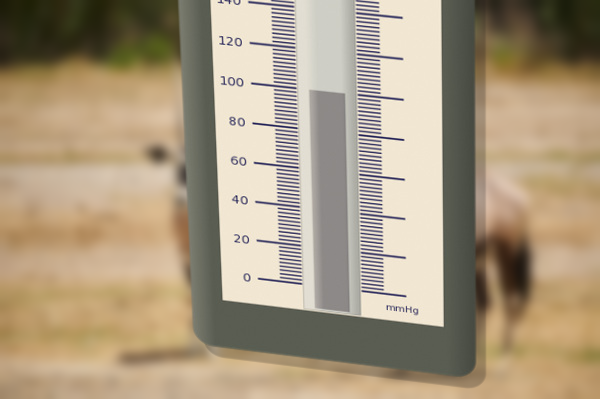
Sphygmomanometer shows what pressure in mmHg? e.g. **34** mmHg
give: **100** mmHg
